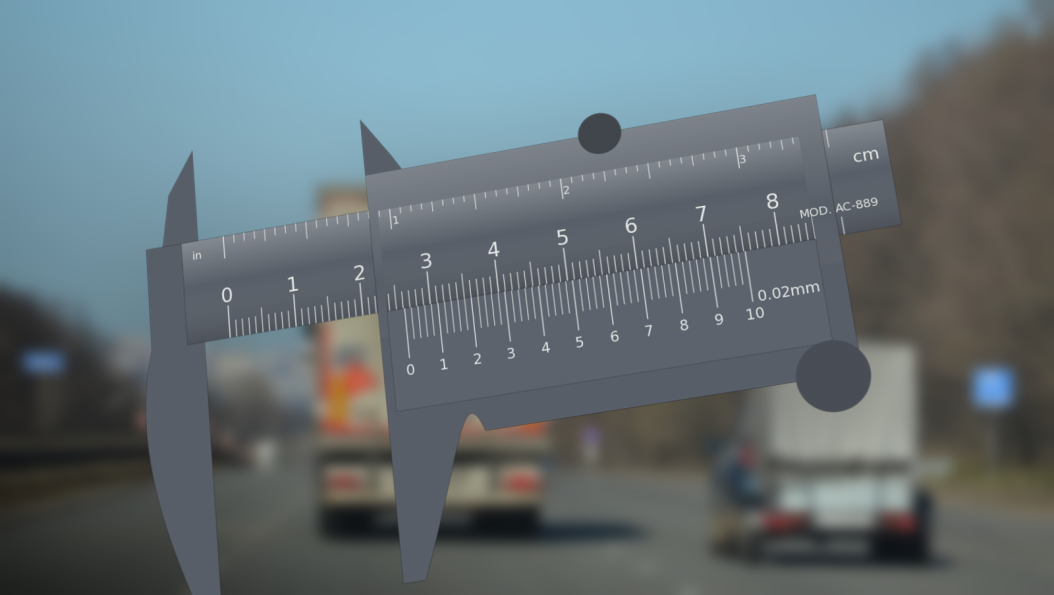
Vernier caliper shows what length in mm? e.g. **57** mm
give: **26.2** mm
